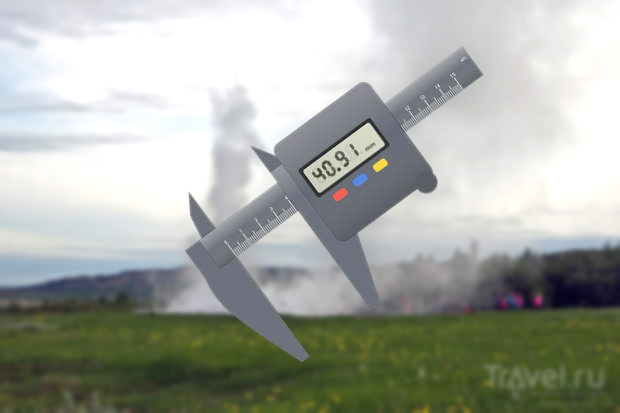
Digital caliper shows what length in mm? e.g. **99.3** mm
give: **40.91** mm
